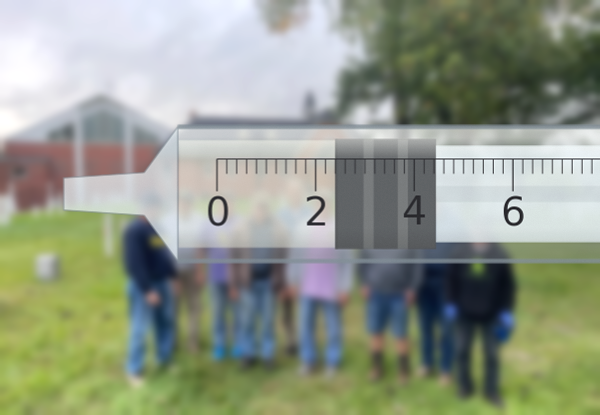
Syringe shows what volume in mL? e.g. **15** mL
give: **2.4** mL
